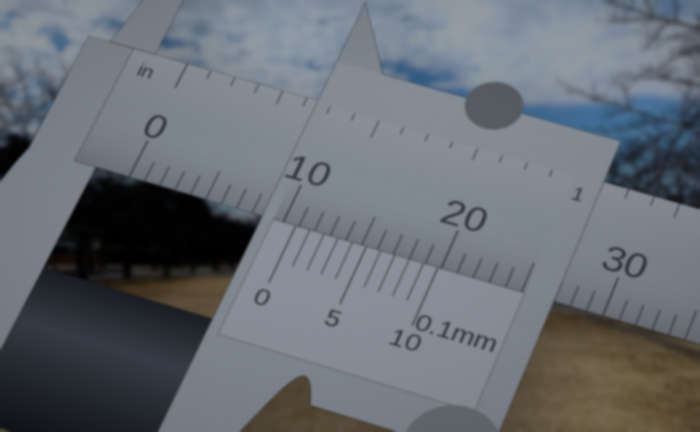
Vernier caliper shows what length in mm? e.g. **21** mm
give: **10.8** mm
